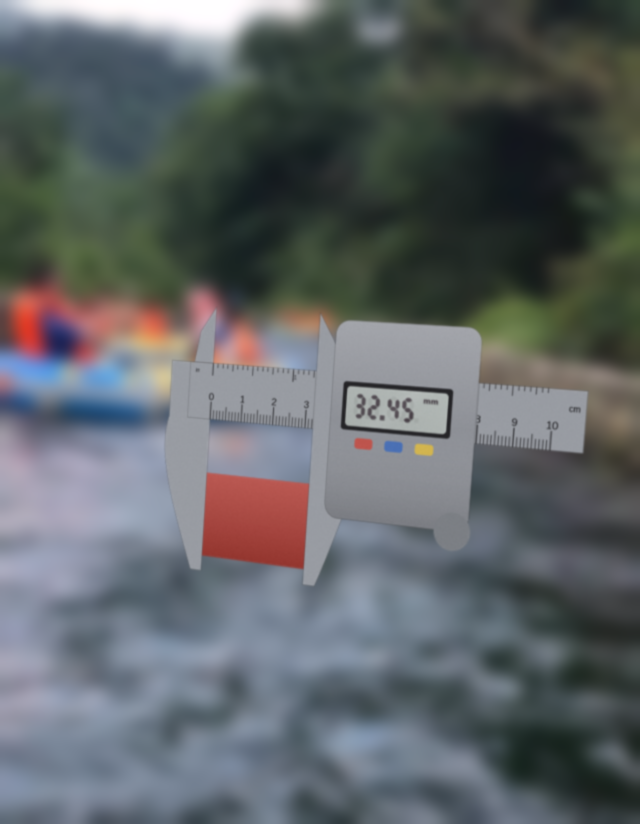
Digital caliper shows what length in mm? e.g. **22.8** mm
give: **32.45** mm
